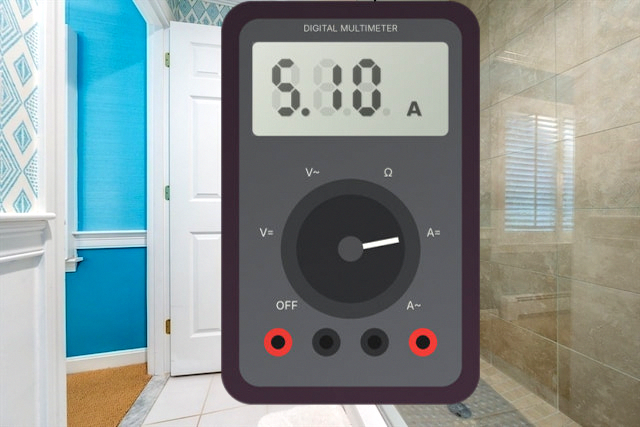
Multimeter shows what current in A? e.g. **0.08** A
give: **5.10** A
